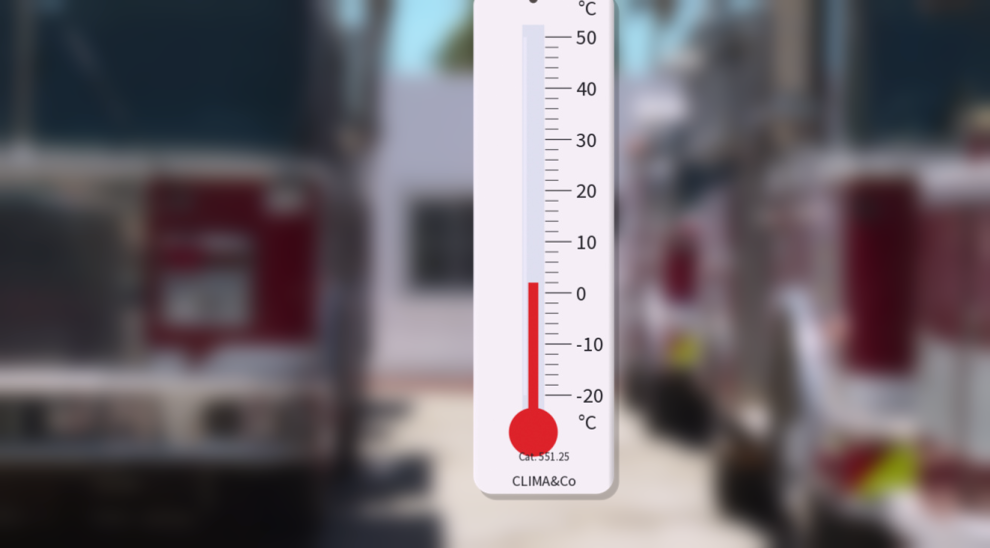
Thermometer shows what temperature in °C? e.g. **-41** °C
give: **2** °C
